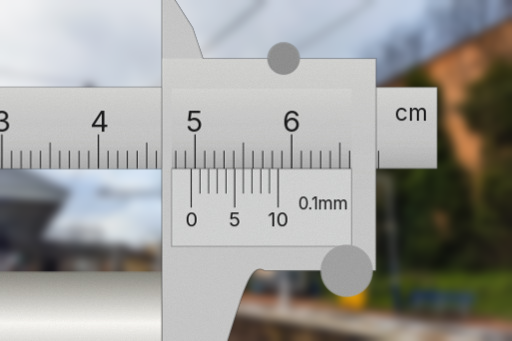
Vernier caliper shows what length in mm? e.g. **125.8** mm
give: **49.6** mm
